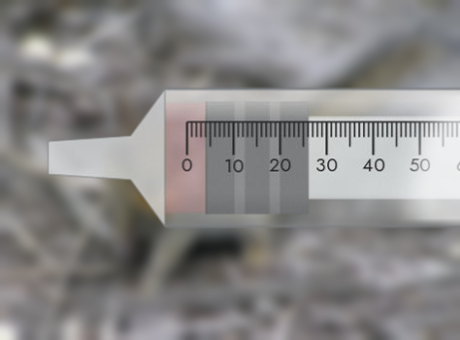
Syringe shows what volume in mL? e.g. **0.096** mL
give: **4** mL
